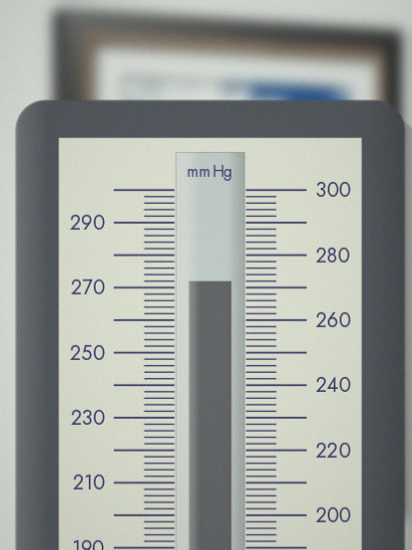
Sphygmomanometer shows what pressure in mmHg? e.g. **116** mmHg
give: **272** mmHg
